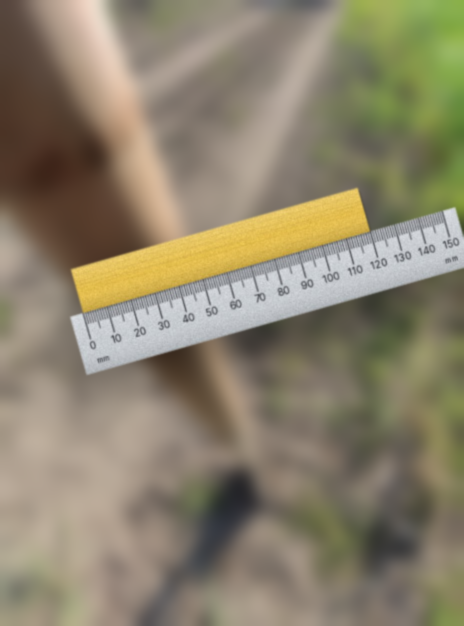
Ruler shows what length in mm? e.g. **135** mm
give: **120** mm
